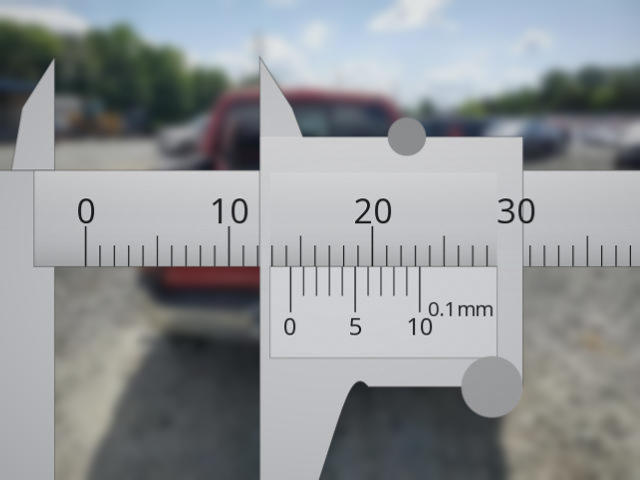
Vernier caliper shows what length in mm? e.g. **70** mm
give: **14.3** mm
